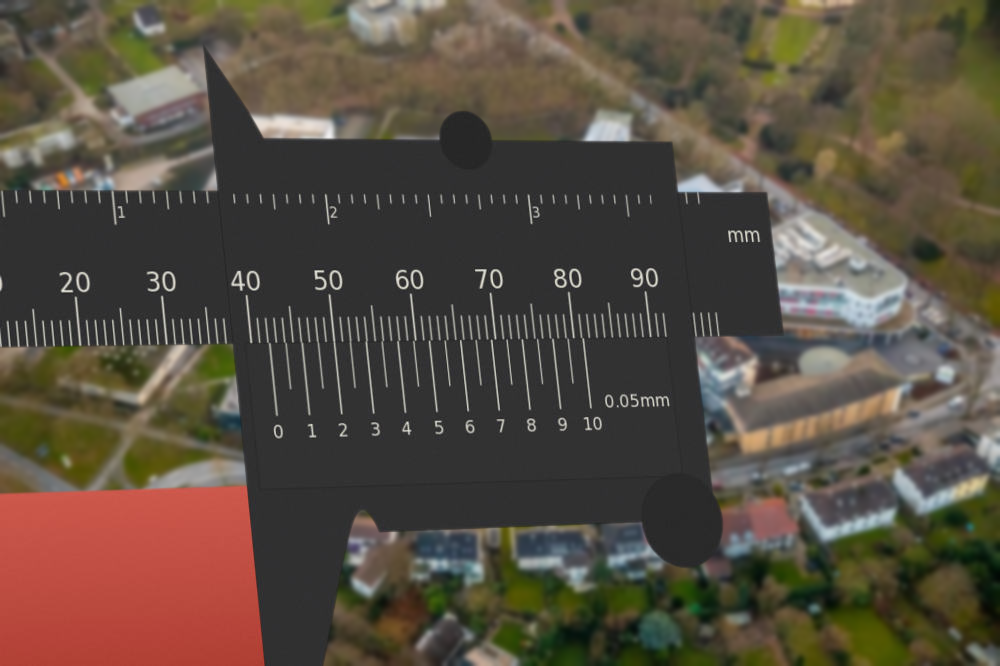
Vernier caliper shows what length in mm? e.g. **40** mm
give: **42.2** mm
